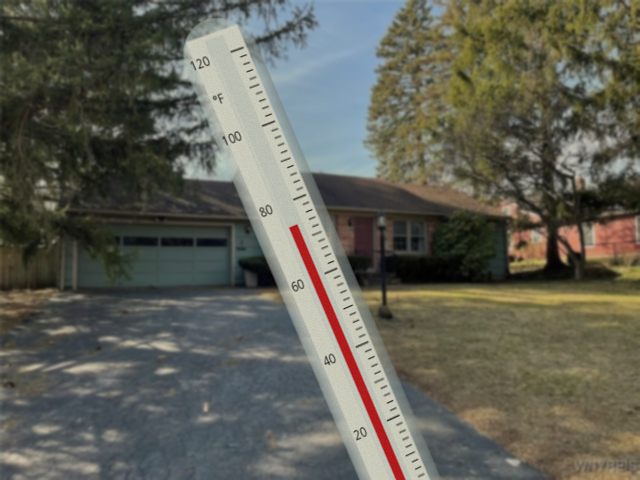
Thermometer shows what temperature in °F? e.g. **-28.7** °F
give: **74** °F
